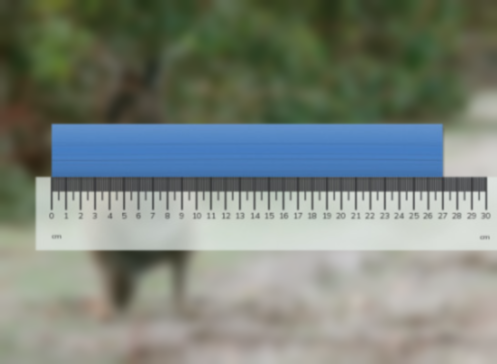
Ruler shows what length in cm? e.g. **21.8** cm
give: **27** cm
